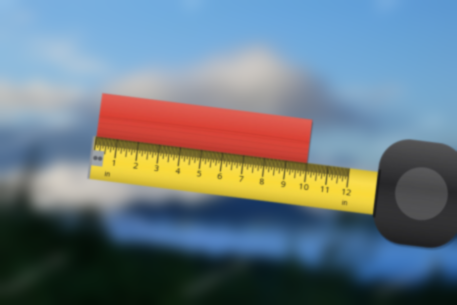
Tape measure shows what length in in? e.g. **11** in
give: **10** in
